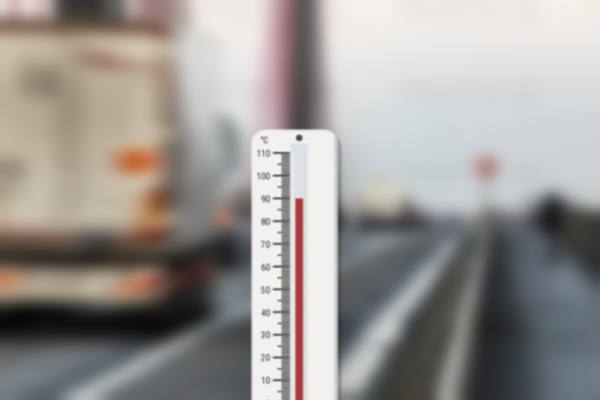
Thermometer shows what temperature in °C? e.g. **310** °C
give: **90** °C
